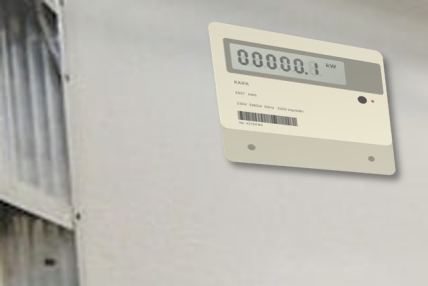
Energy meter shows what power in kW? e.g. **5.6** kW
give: **0.1** kW
